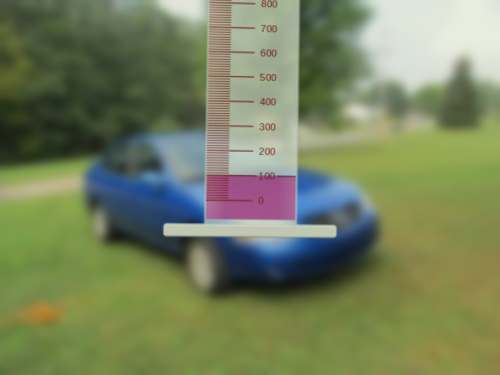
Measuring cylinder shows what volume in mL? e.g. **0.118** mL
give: **100** mL
